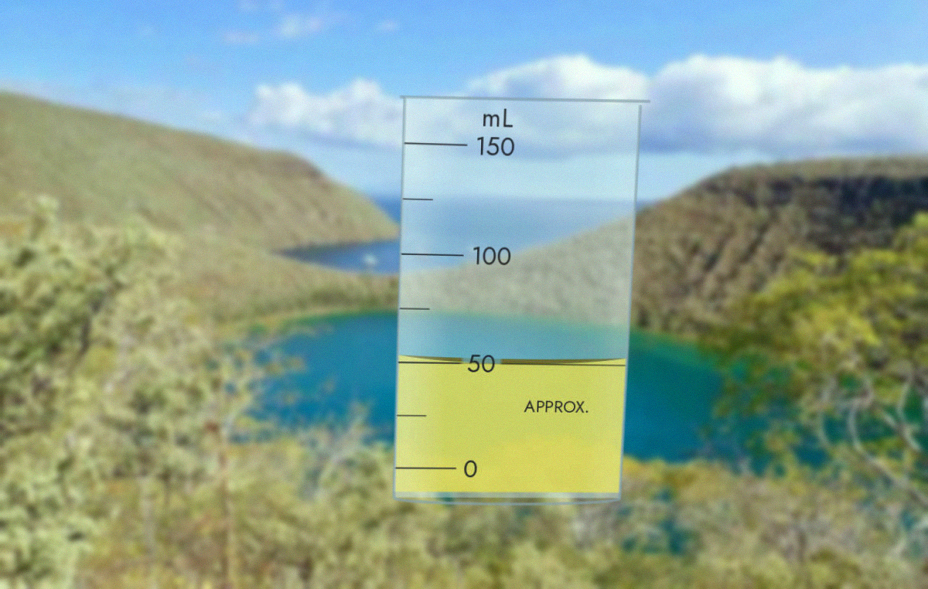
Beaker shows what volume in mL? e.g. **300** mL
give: **50** mL
